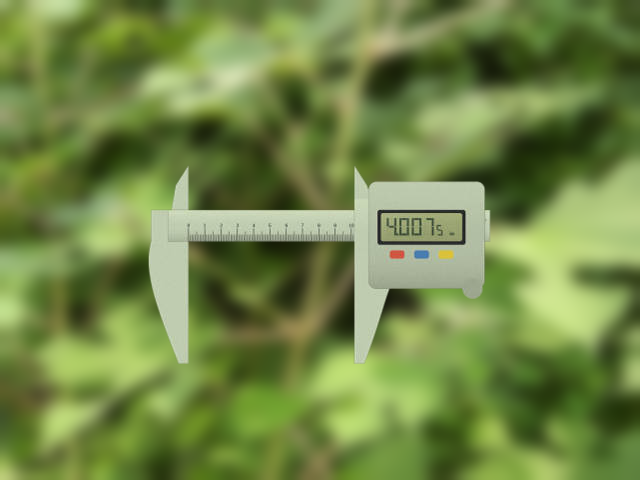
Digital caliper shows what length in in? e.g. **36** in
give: **4.0075** in
